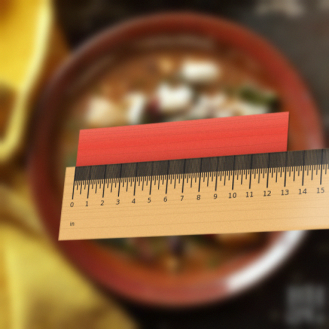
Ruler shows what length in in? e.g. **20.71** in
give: **13** in
